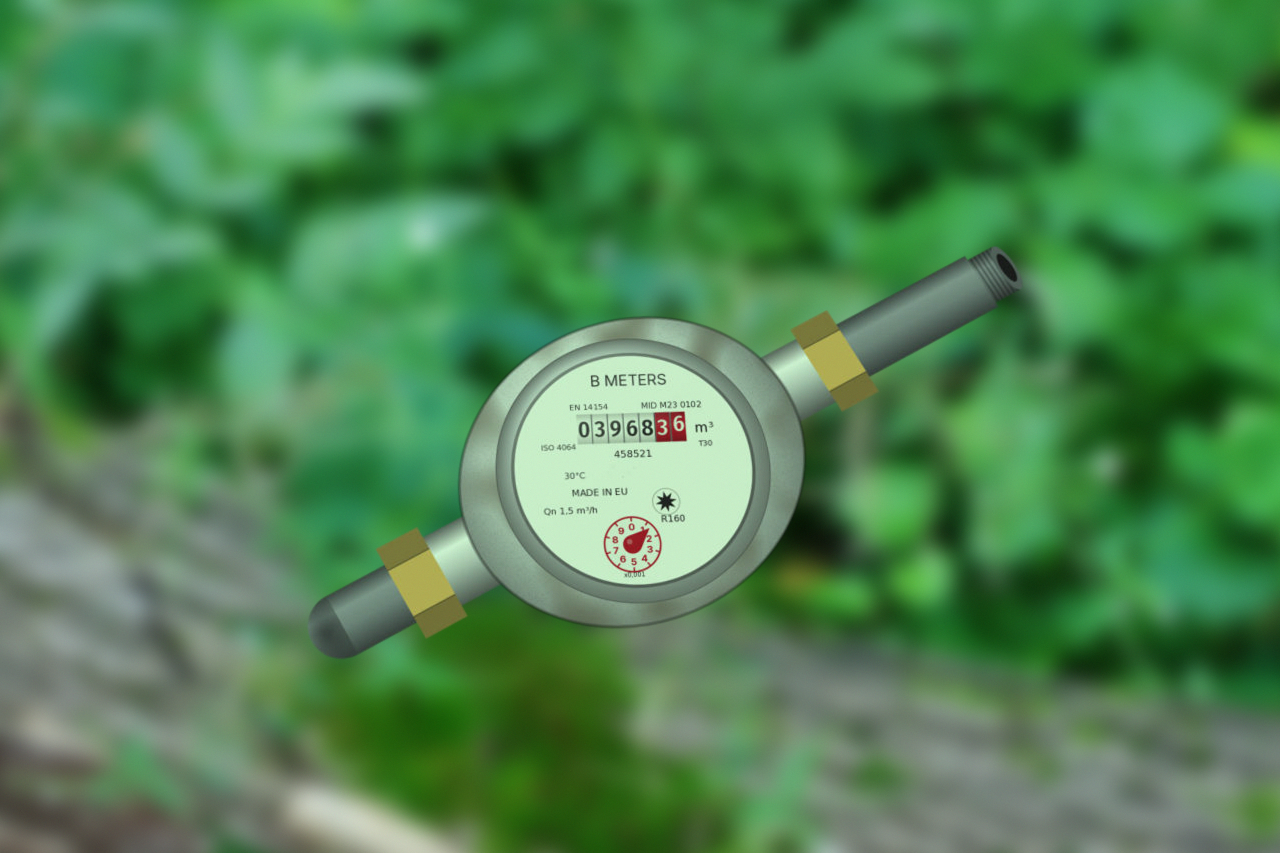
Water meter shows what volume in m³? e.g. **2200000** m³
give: **3968.361** m³
